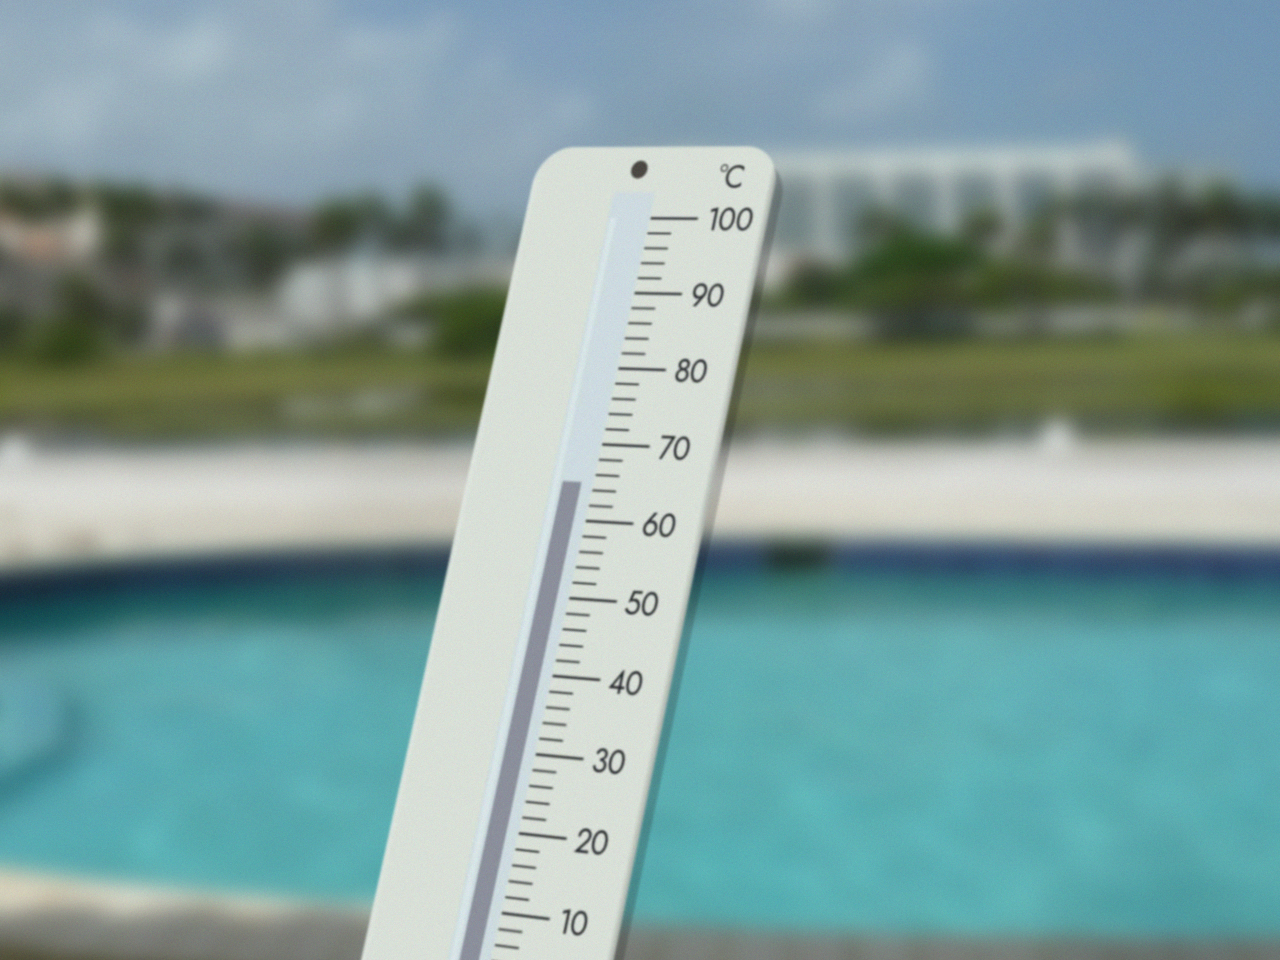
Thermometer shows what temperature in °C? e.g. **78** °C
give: **65** °C
